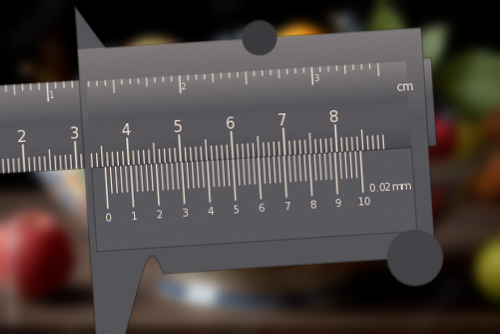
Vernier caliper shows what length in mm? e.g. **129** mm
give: **35.5** mm
